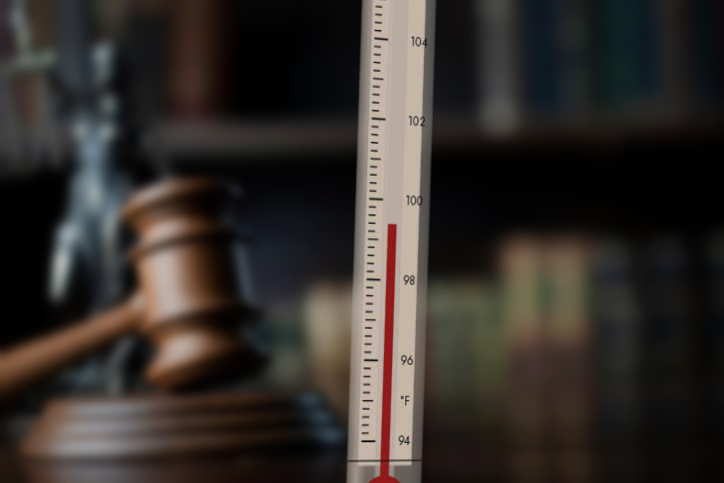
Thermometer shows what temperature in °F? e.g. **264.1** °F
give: **99.4** °F
